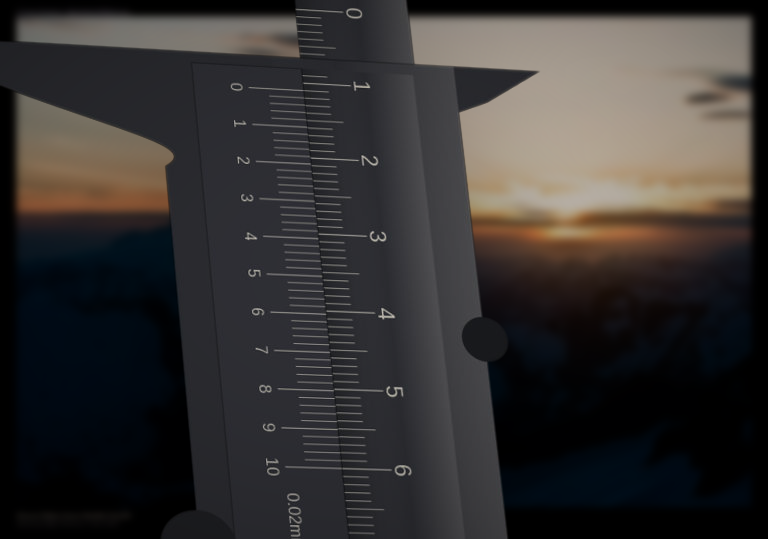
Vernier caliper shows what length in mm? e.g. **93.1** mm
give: **11.0** mm
